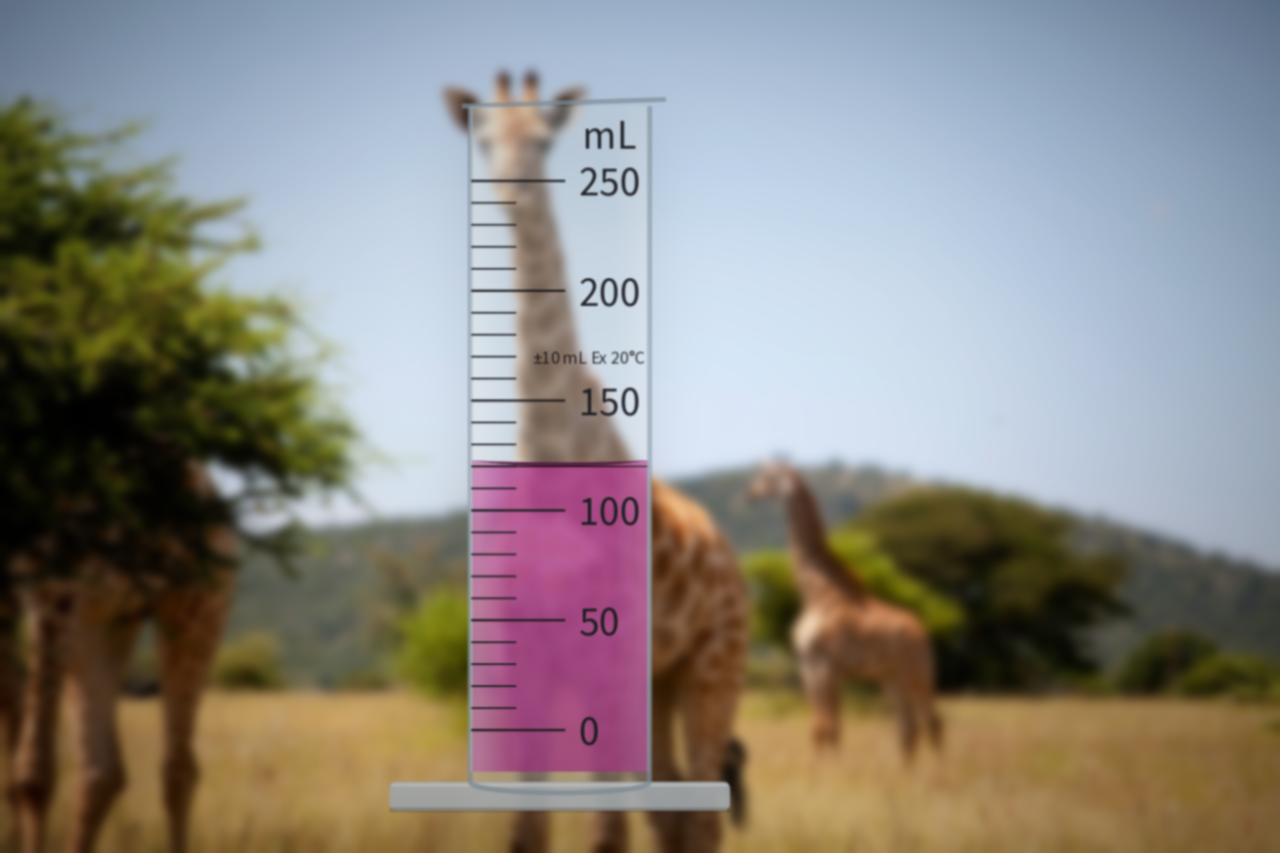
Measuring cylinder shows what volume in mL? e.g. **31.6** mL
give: **120** mL
